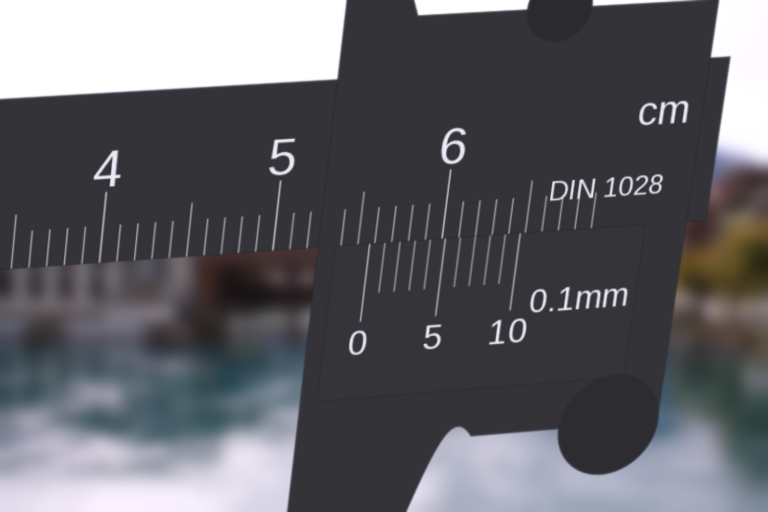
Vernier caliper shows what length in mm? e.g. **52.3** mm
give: **55.7** mm
